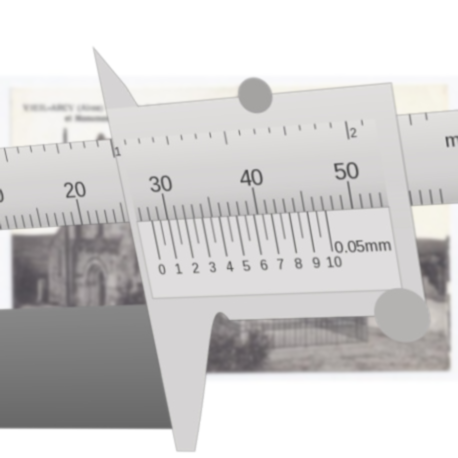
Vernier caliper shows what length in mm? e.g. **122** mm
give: **28.2** mm
